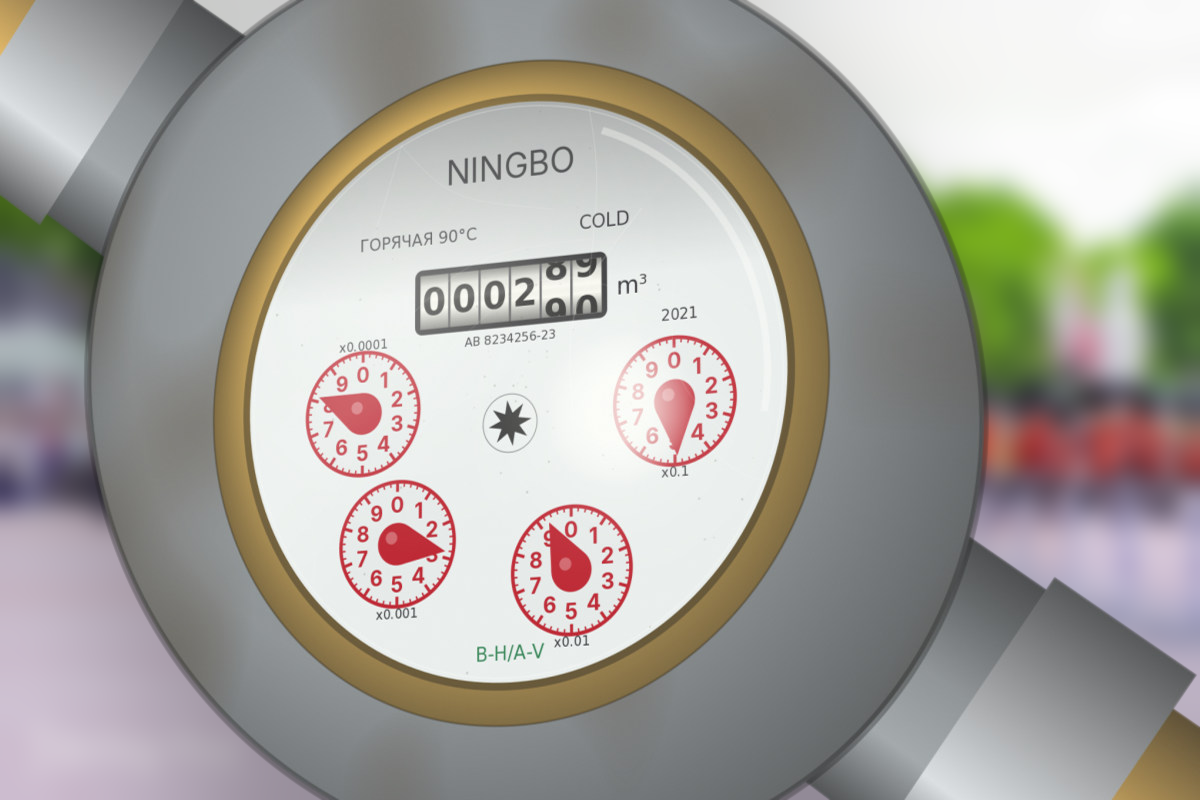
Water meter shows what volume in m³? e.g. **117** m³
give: **289.4928** m³
